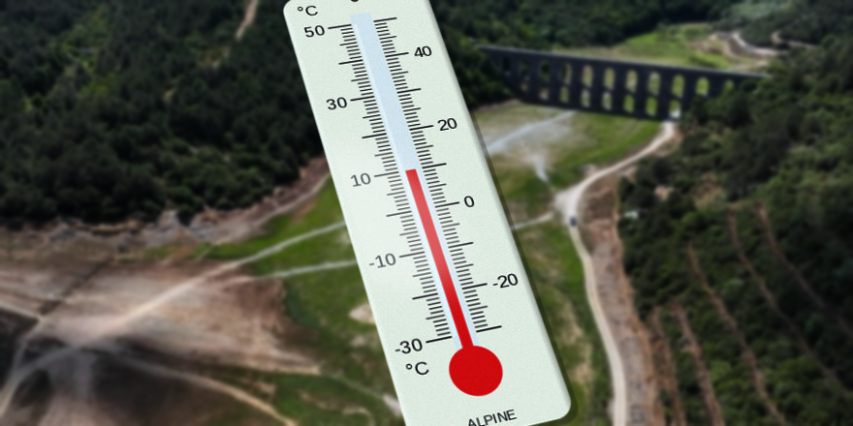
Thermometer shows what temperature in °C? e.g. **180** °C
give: **10** °C
